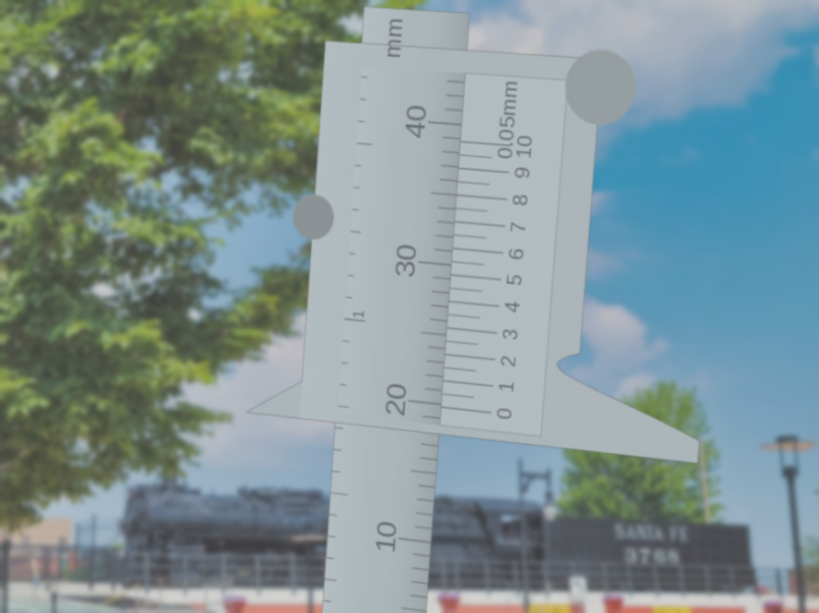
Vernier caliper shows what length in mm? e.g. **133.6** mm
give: **19.8** mm
